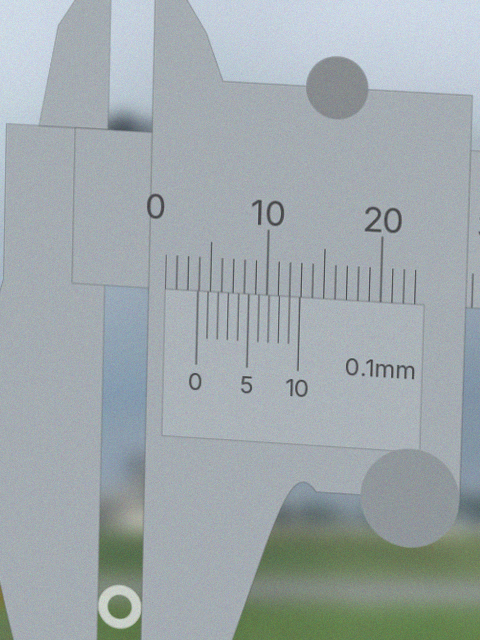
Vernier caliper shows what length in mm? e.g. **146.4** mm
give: **3.9** mm
